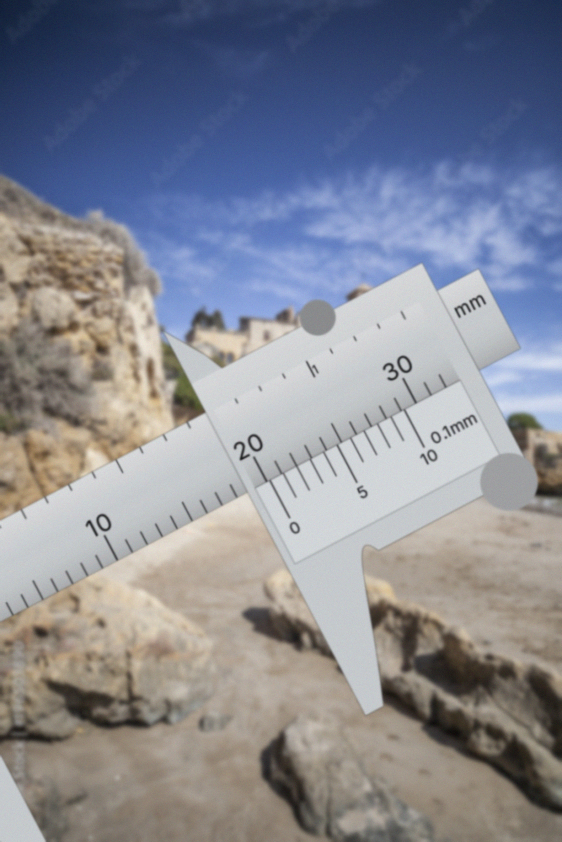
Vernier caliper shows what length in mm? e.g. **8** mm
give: **20.2** mm
